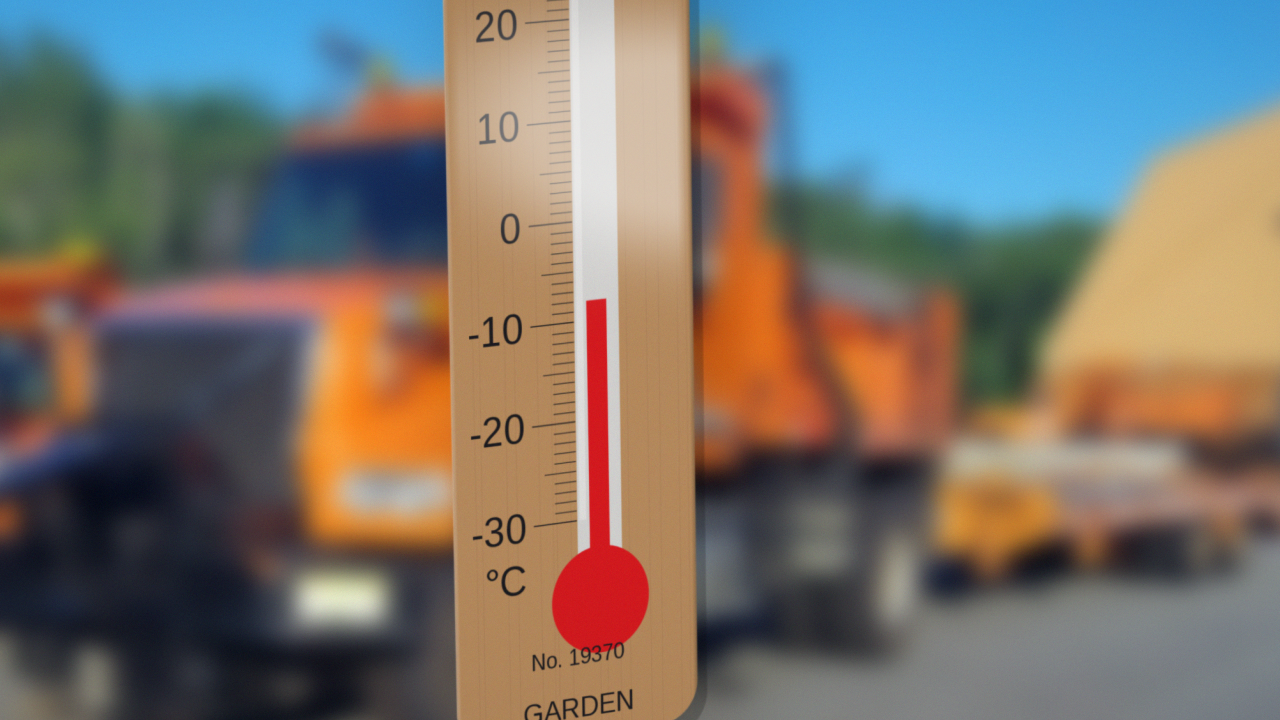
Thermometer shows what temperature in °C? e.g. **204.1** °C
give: **-8** °C
